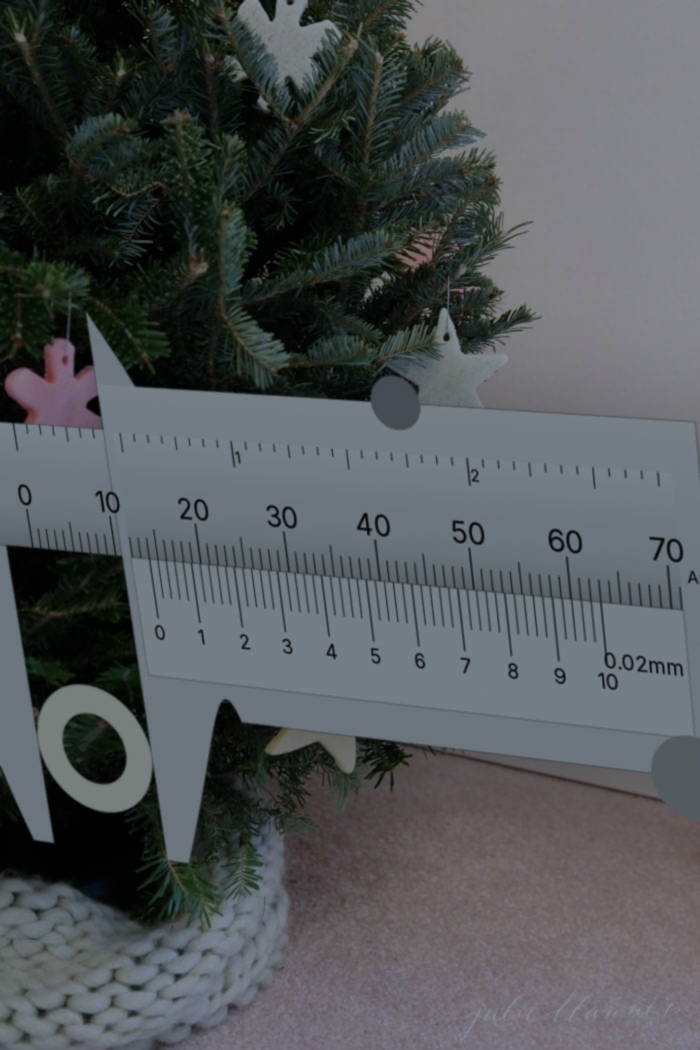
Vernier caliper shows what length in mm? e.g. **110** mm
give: **14.0** mm
